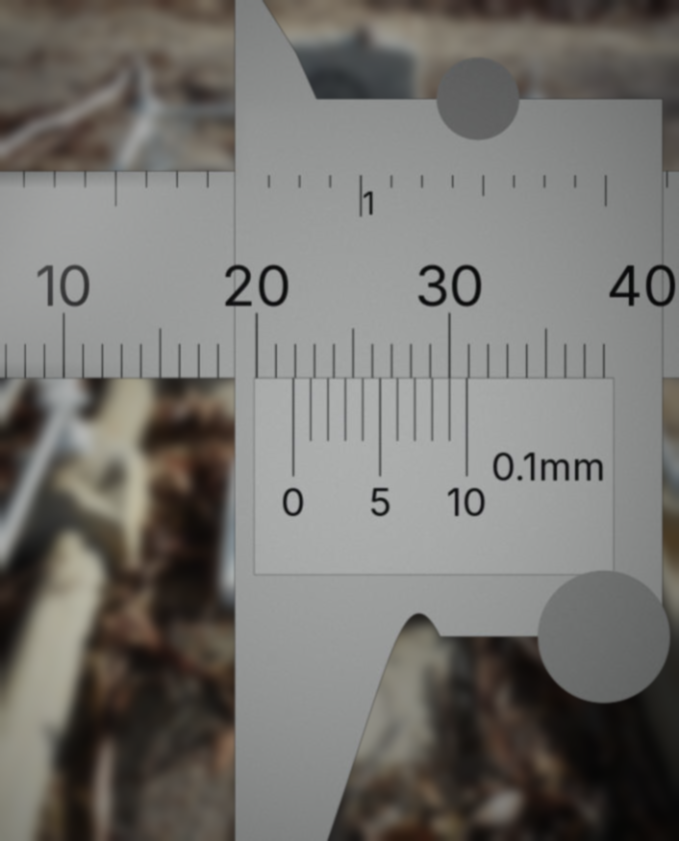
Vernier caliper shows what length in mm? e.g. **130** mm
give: **21.9** mm
